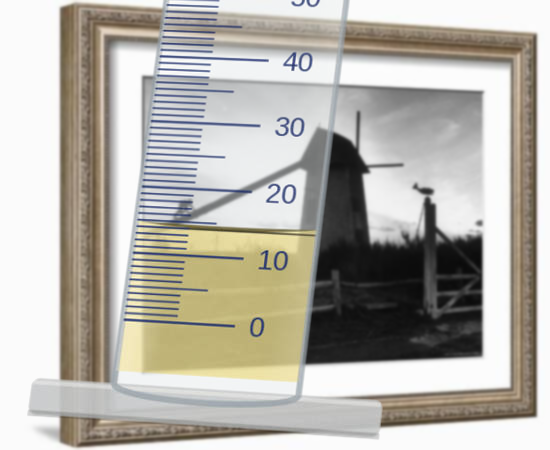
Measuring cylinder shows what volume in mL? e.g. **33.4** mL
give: **14** mL
